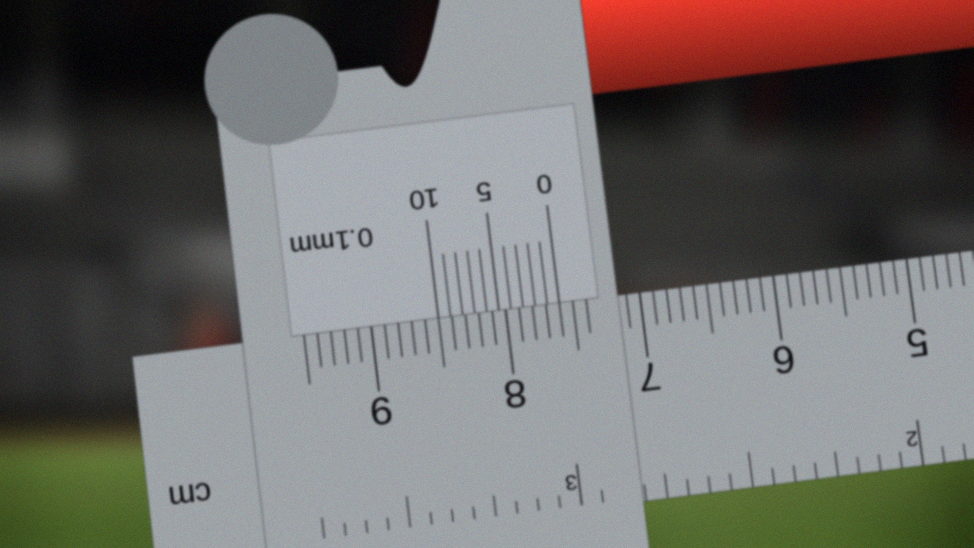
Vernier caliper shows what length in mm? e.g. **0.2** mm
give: **76.0** mm
